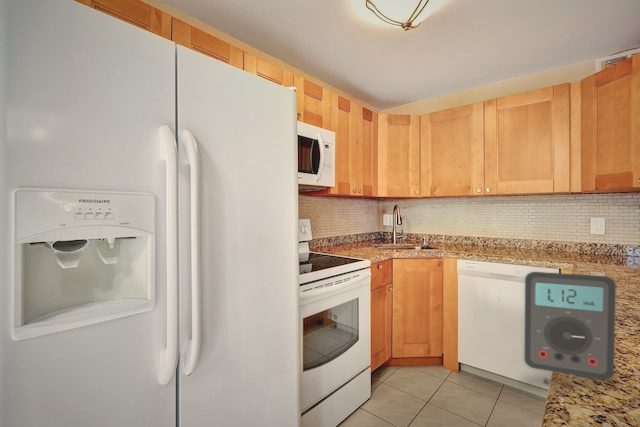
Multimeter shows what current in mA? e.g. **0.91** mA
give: **1.12** mA
